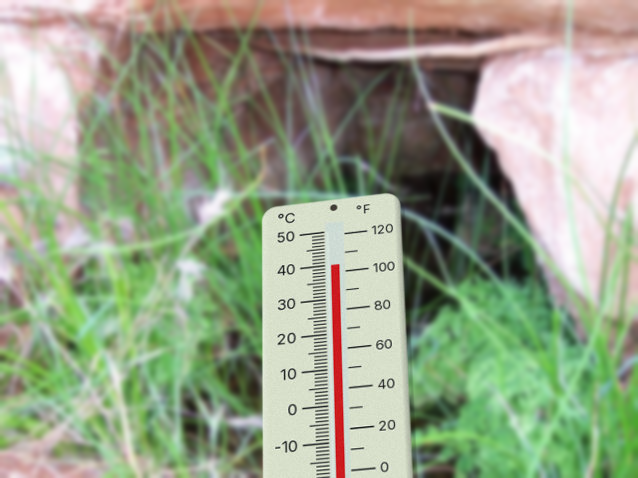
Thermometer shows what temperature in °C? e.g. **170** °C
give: **40** °C
